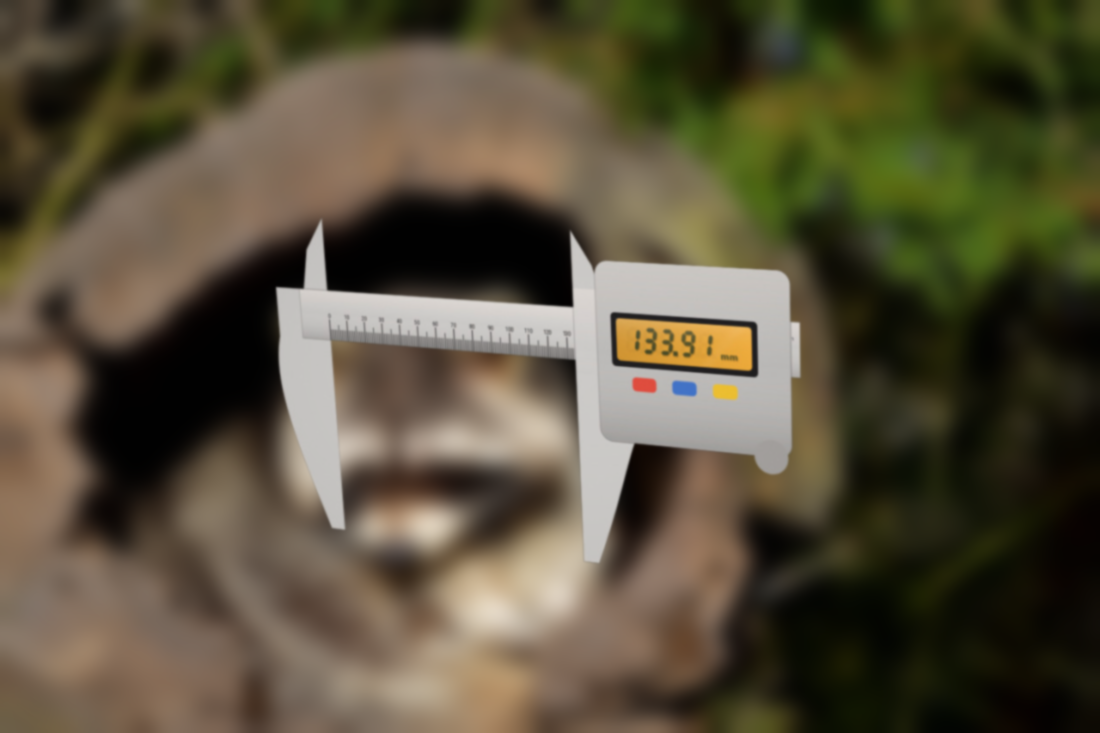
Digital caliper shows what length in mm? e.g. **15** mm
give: **133.91** mm
